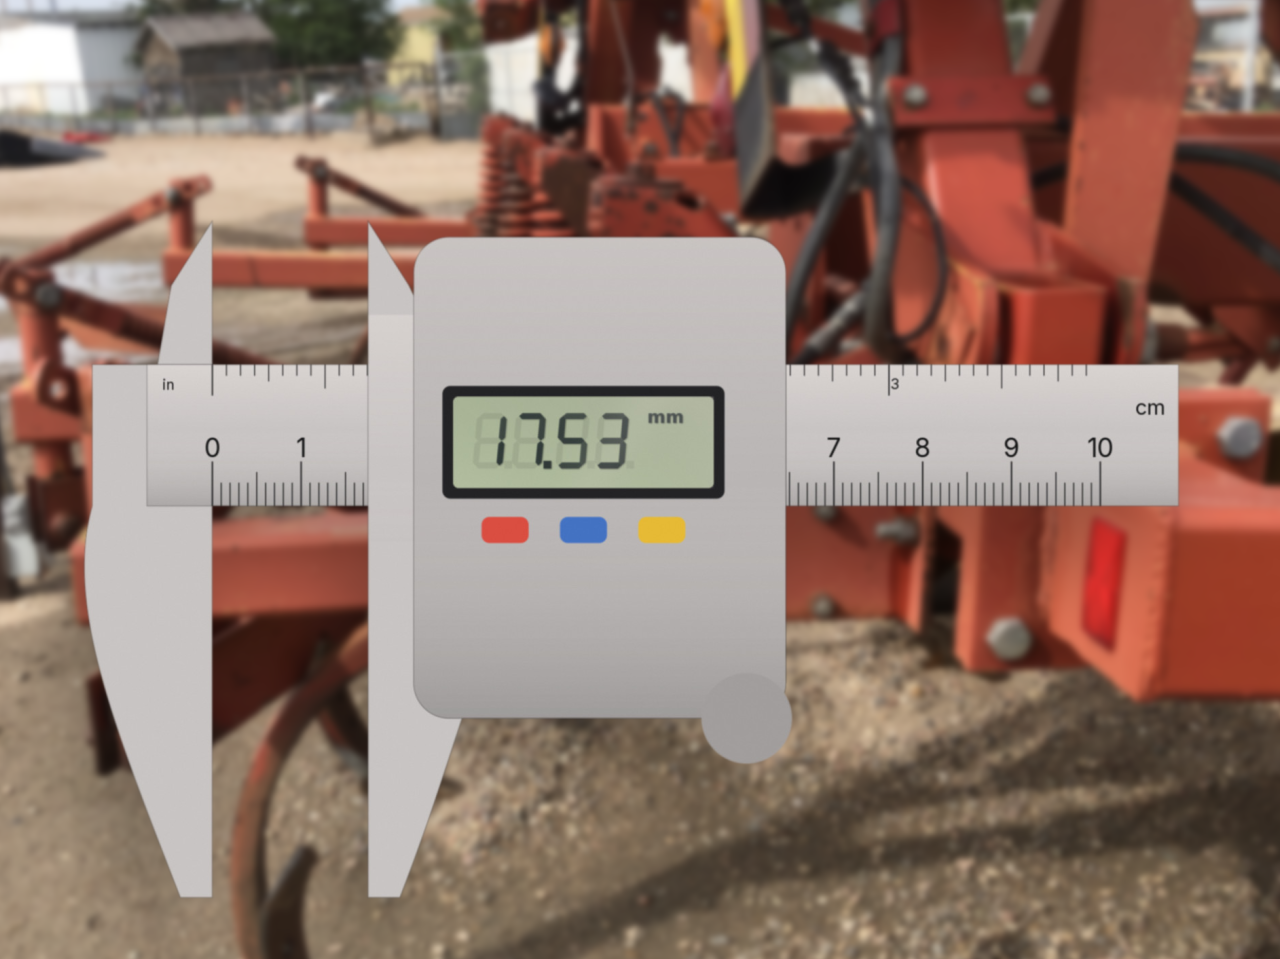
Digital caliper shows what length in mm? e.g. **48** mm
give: **17.53** mm
